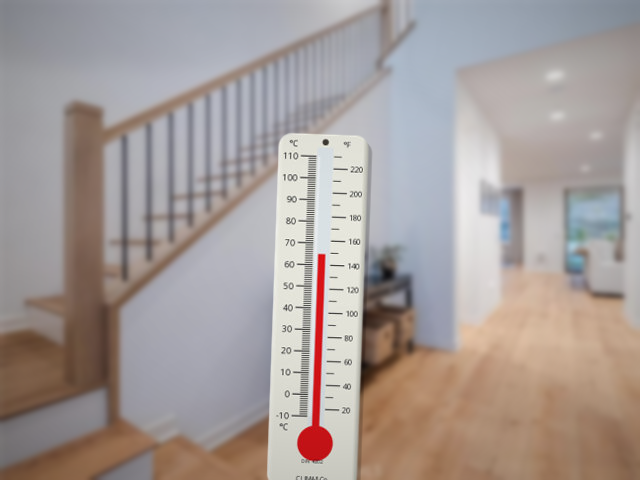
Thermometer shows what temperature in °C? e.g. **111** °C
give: **65** °C
